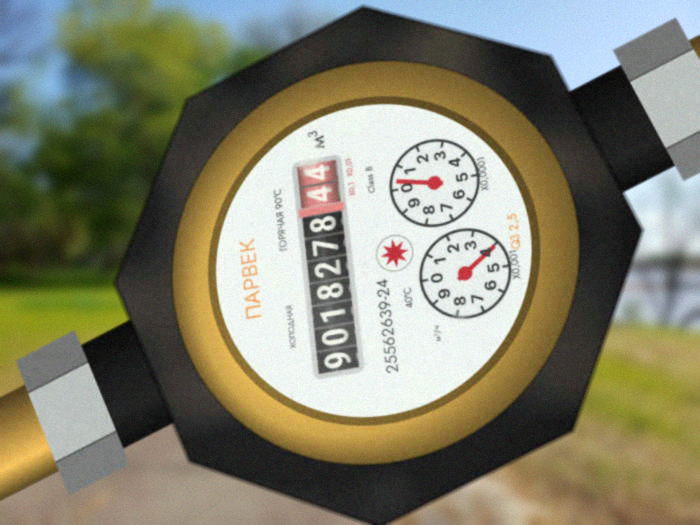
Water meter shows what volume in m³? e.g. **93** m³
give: **9018278.4440** m³
